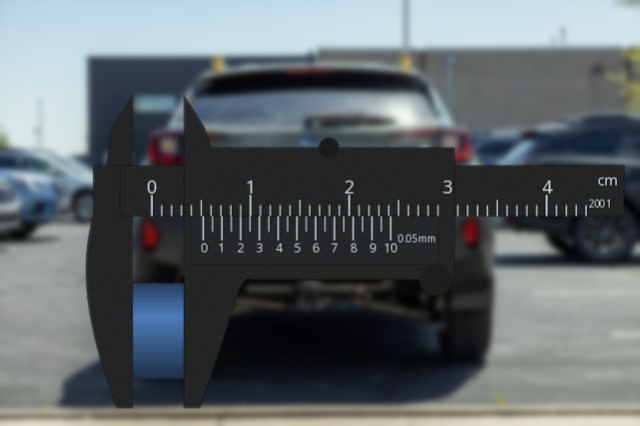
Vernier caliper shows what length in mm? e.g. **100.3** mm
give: **5.2** mm
